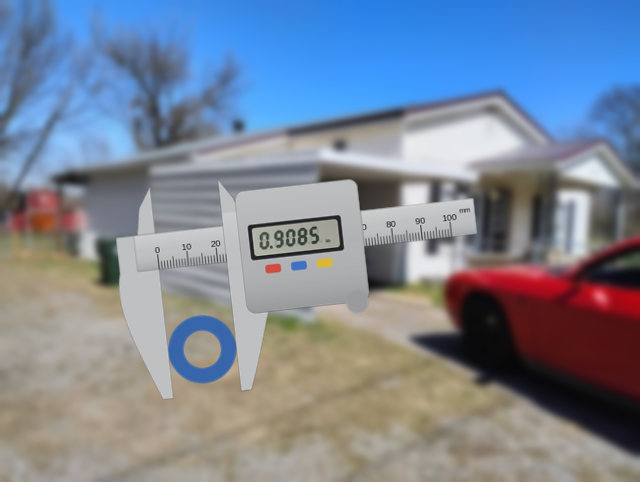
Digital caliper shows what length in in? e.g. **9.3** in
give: **0.9085** in
